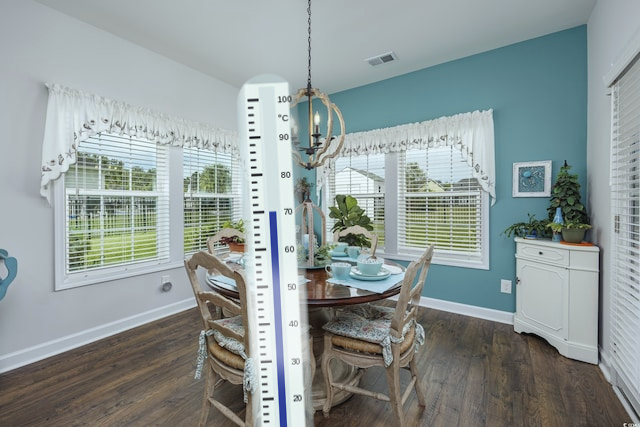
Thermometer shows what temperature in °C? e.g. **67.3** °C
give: **70** °C
